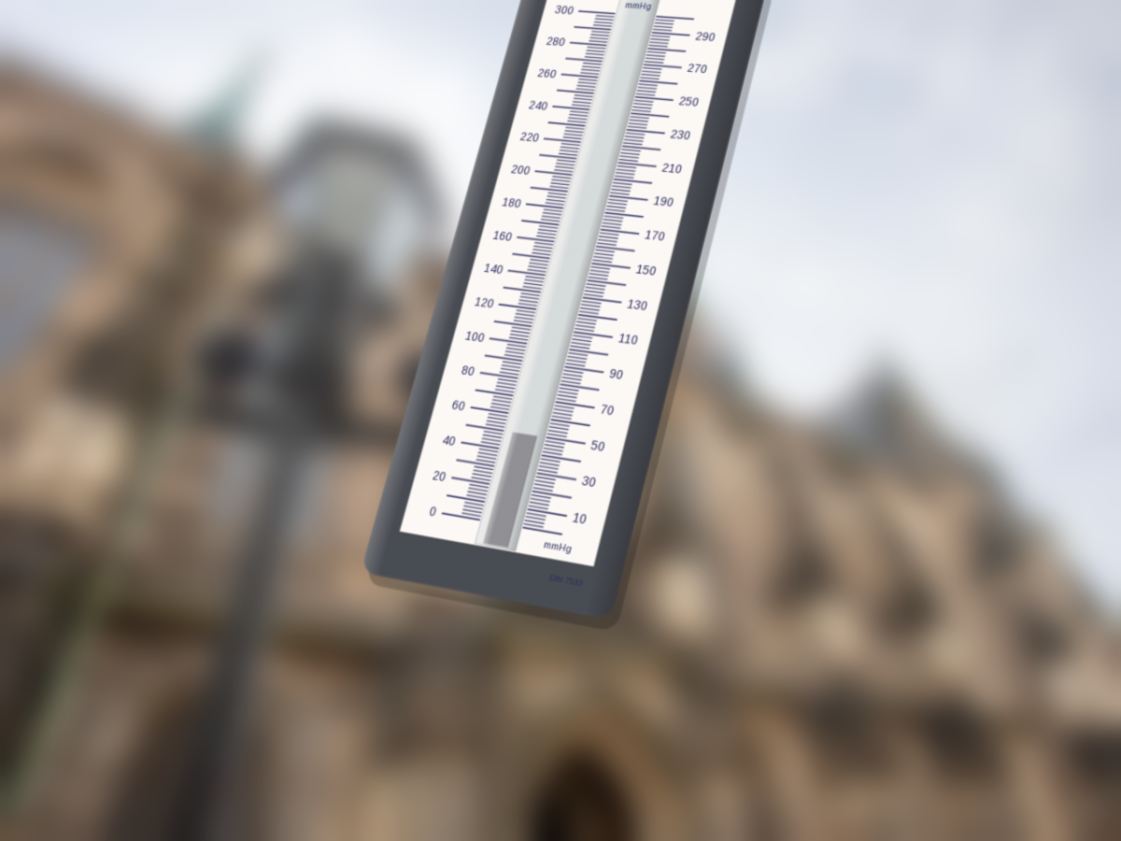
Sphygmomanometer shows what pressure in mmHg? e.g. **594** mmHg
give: **50** mmHg
